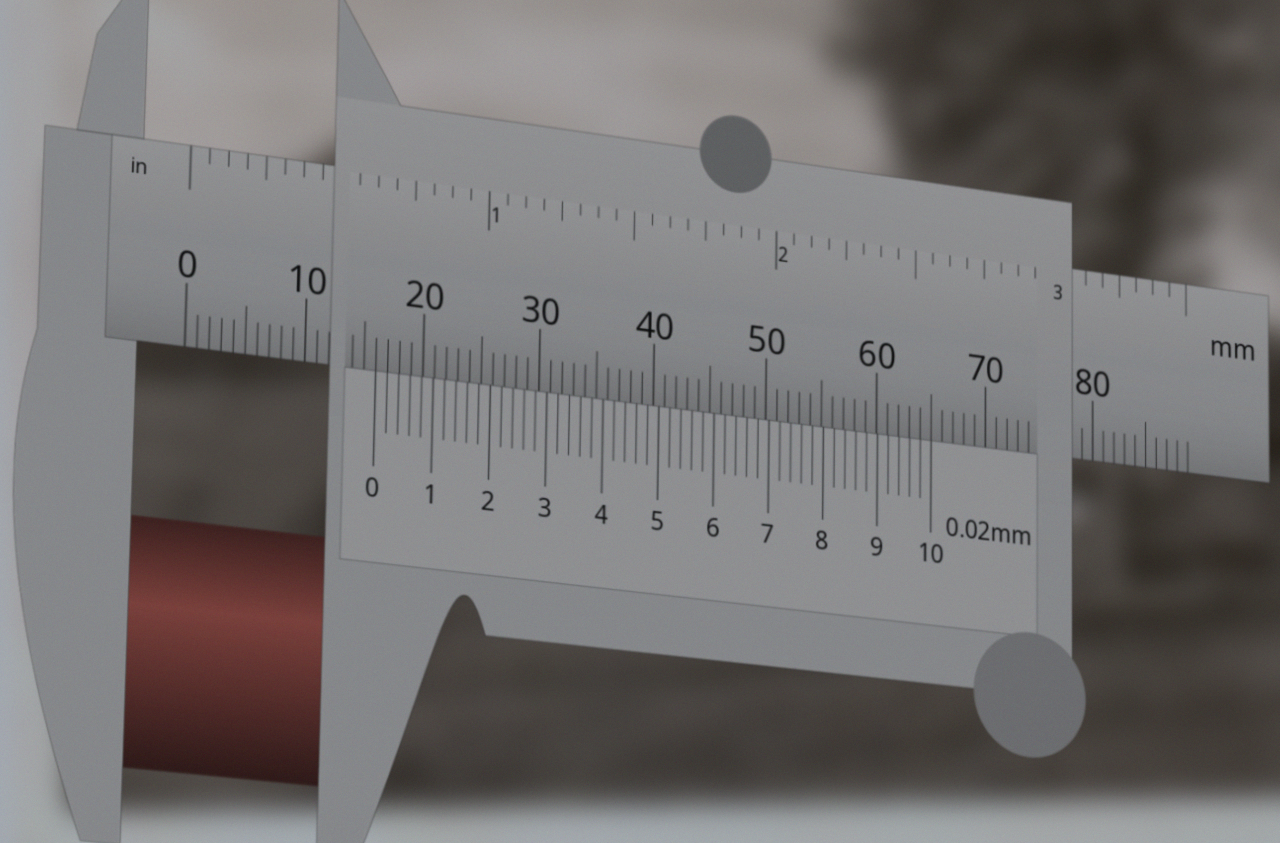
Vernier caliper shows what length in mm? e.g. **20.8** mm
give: **16.0** mm
